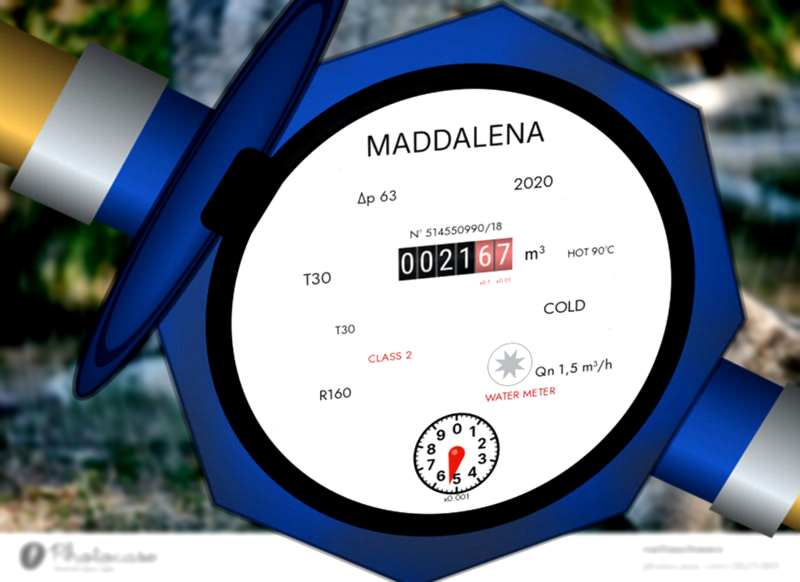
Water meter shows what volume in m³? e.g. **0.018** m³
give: **21.675** m³
